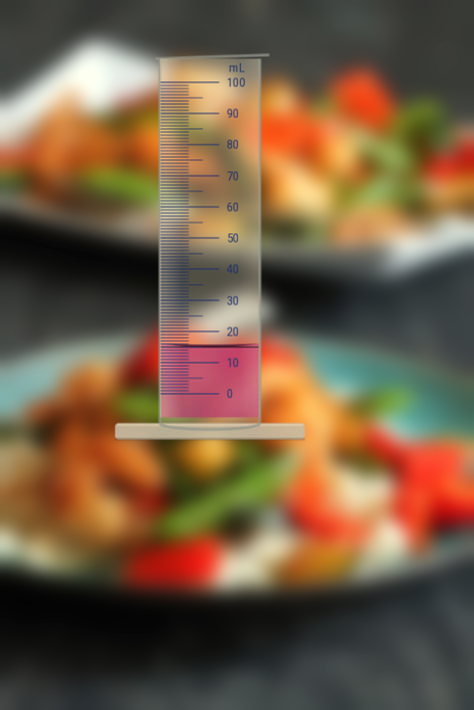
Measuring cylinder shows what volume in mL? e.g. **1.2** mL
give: **15** mL
